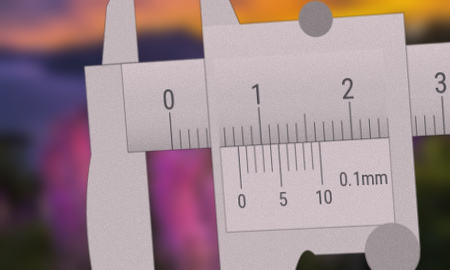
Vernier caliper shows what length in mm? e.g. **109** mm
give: **7.4** mm
